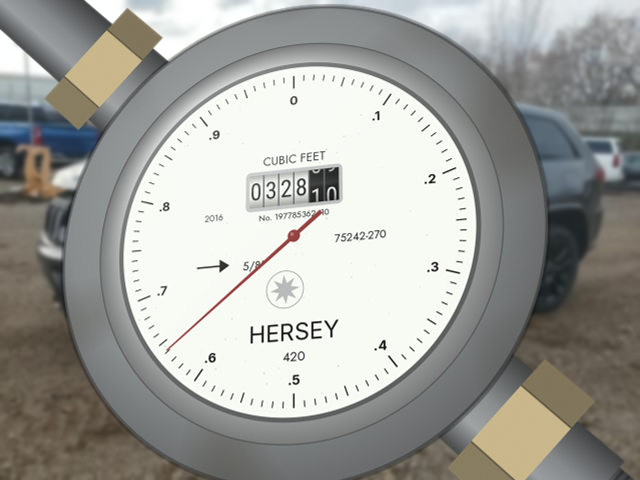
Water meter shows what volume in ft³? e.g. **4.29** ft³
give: **32809.64** ft³
